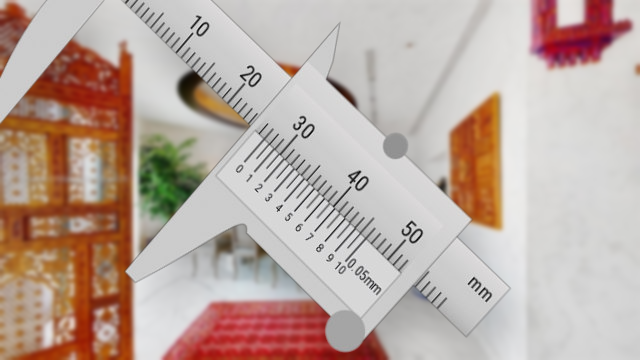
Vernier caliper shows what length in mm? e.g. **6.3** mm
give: **27.0** mm
